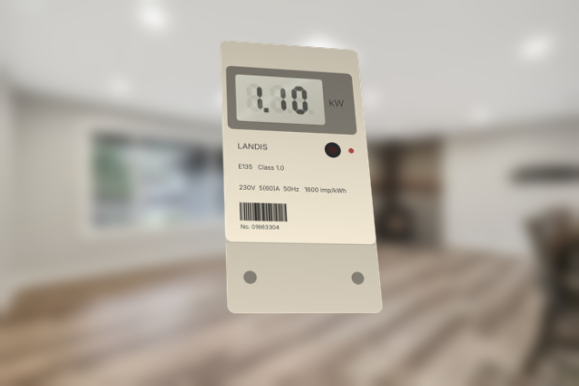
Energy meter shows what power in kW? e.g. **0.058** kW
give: **1.10** kW
